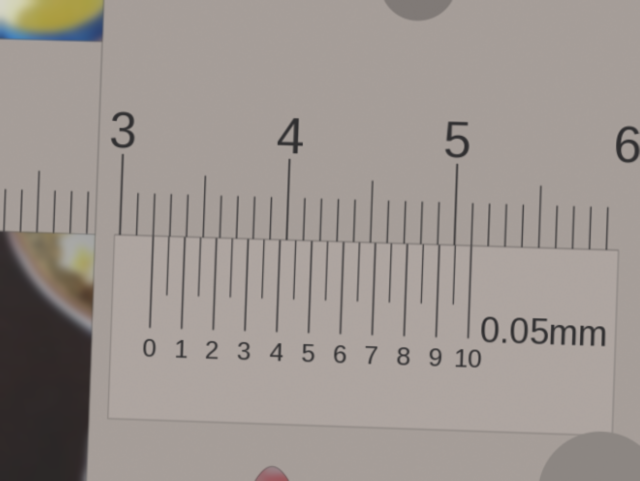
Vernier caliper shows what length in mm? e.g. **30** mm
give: **32.0** mm
